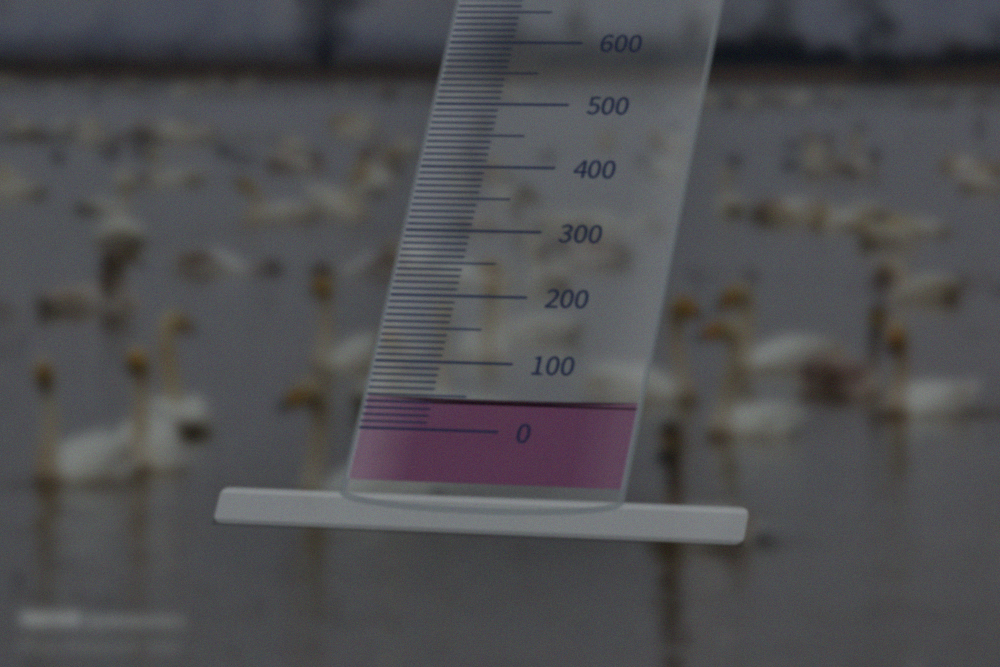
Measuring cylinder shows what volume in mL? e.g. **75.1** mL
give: **40** mL
